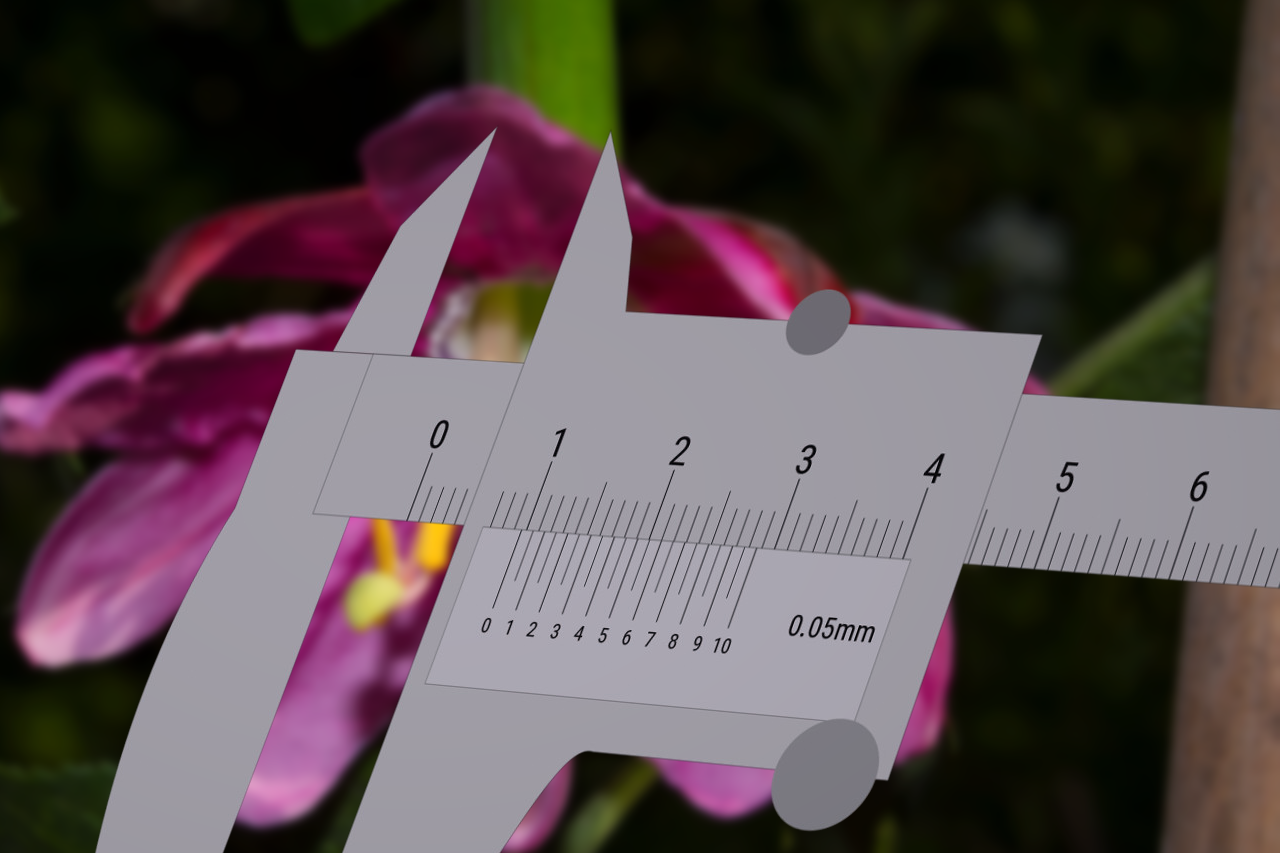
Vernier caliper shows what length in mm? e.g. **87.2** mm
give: **9.6** mm
